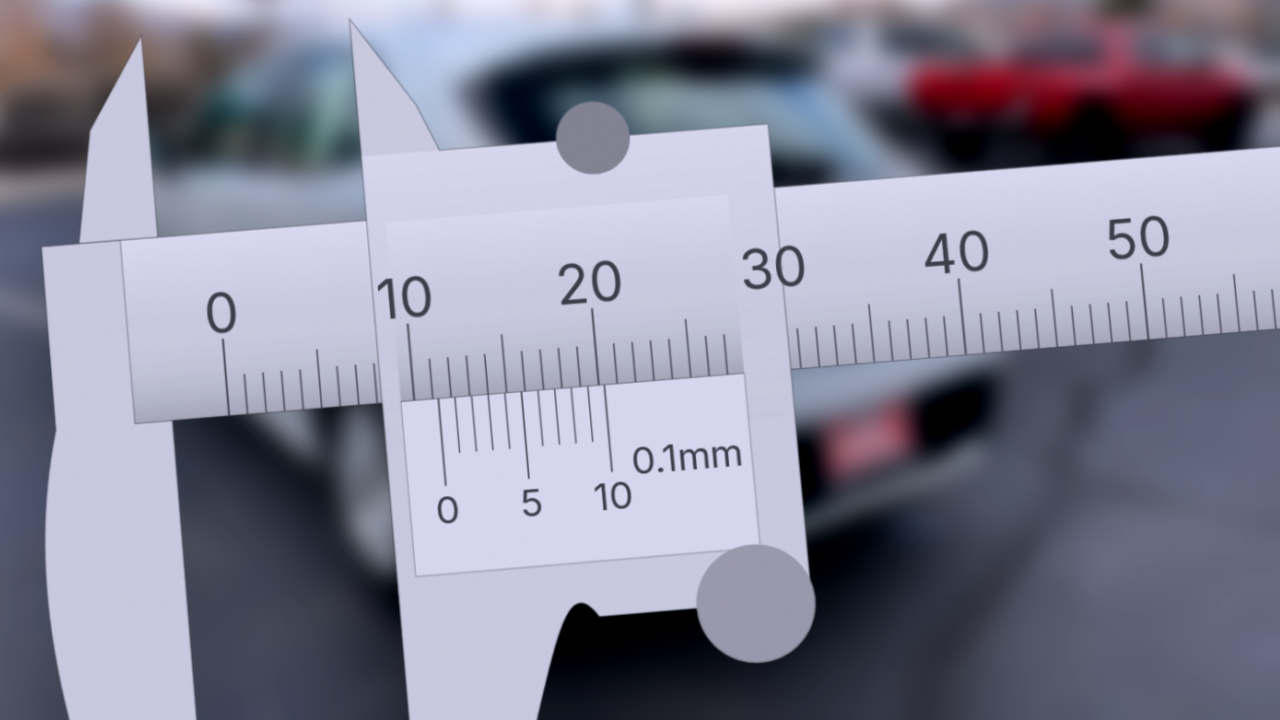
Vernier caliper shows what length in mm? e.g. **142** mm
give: **11.3** mm
